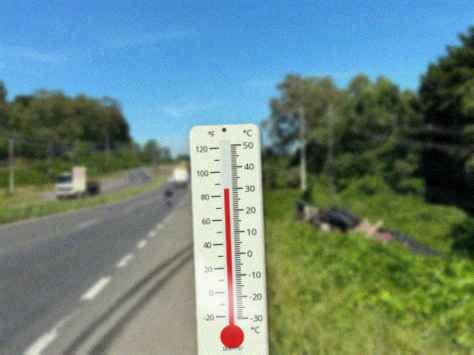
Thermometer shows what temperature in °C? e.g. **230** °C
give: **30** °C
